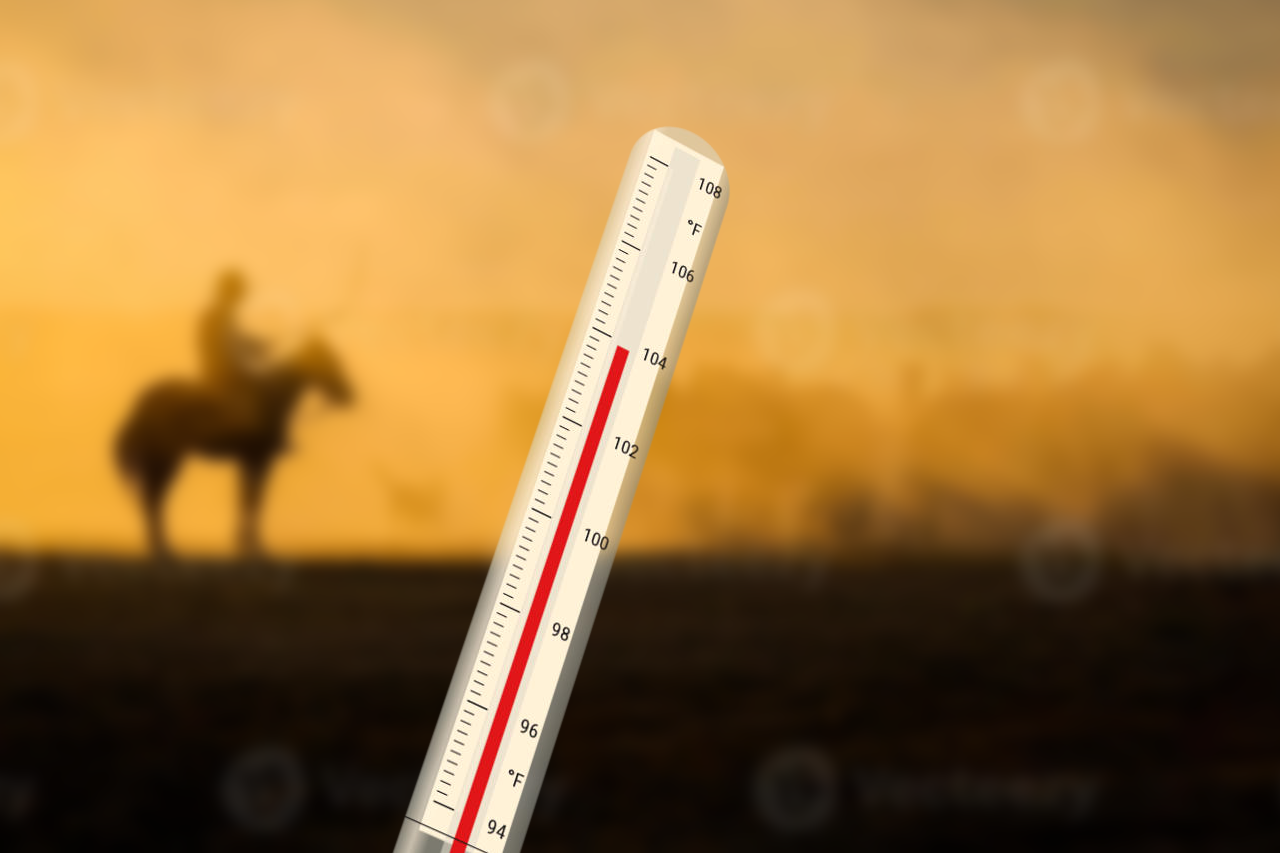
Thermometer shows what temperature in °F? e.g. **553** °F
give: **103.9** °F
